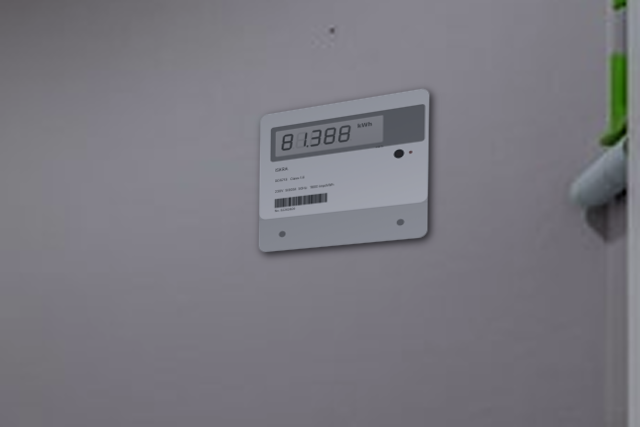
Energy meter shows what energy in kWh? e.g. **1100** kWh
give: **81.388** kWh
